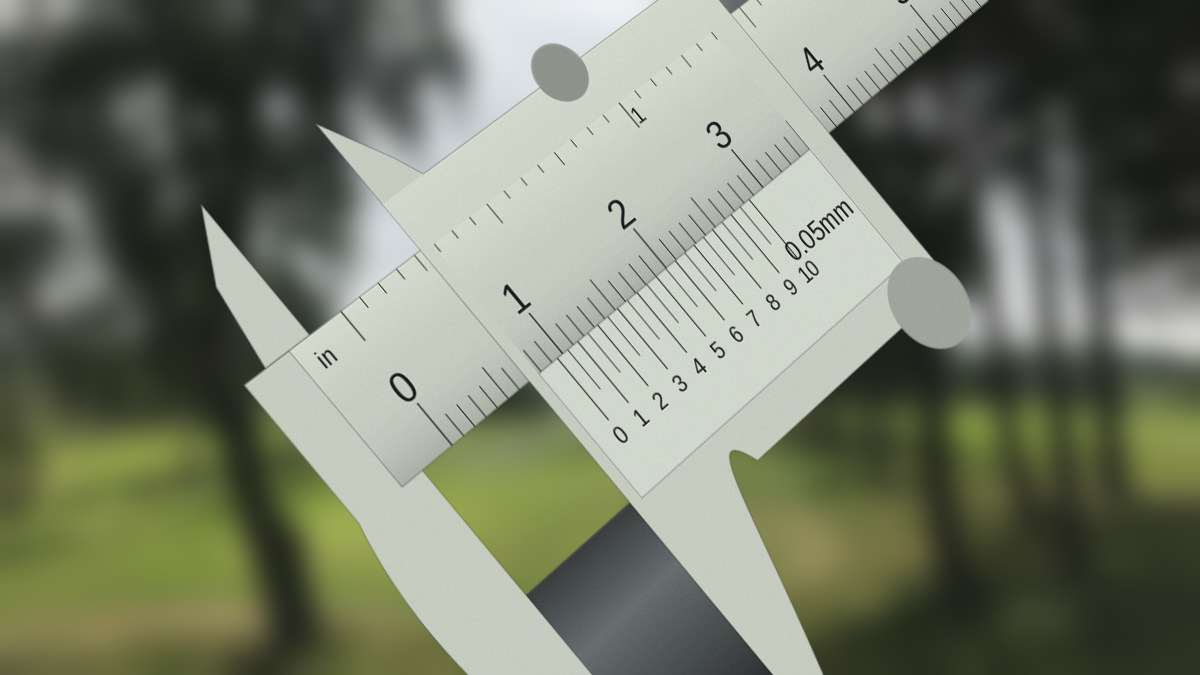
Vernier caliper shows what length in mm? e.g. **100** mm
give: **9.5** mm
